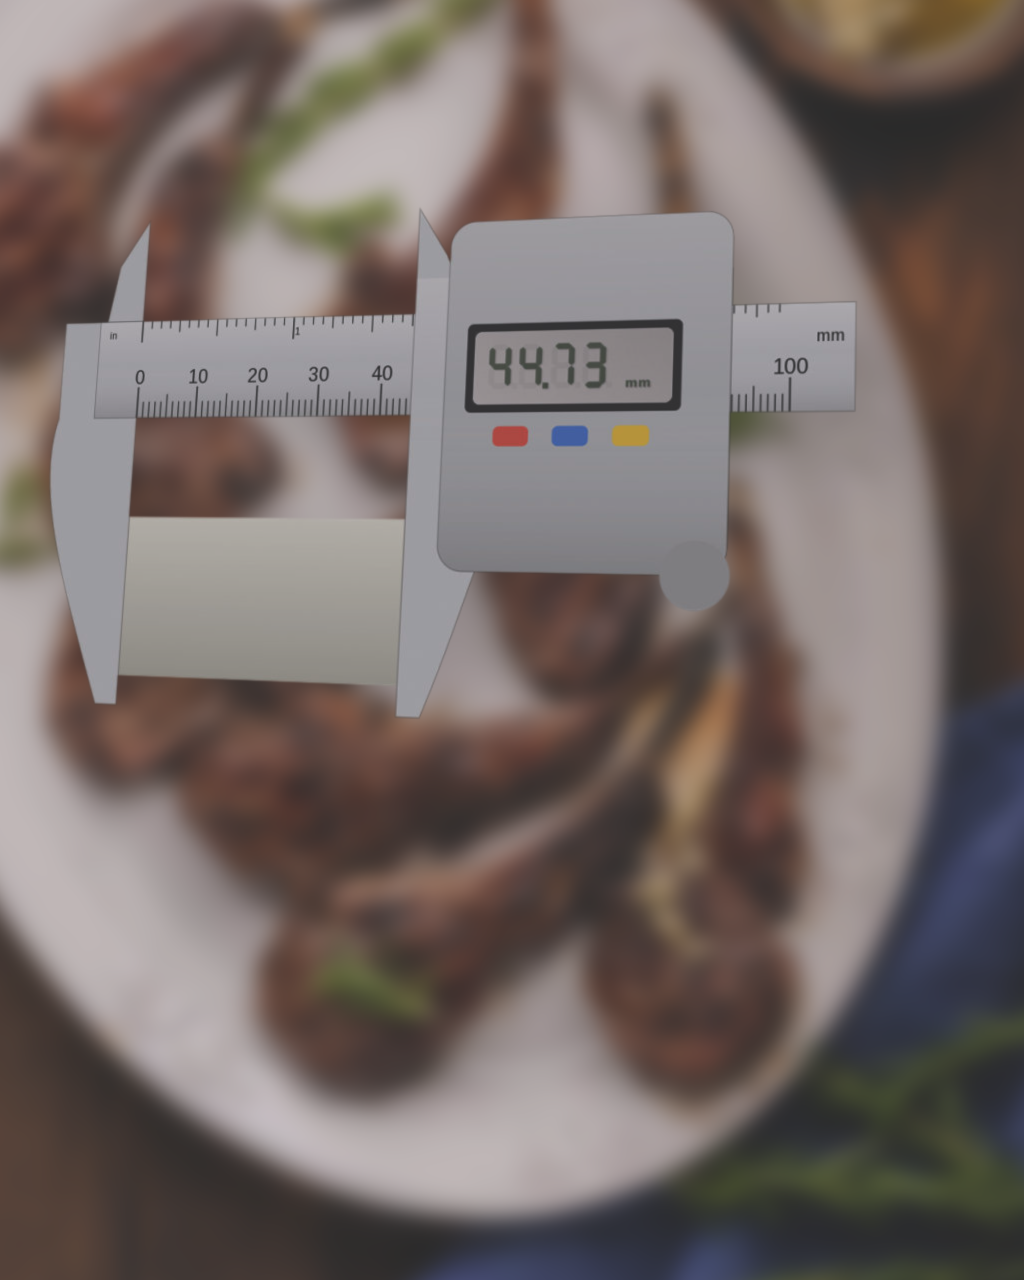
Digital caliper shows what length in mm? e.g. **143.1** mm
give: **44.73** mm
